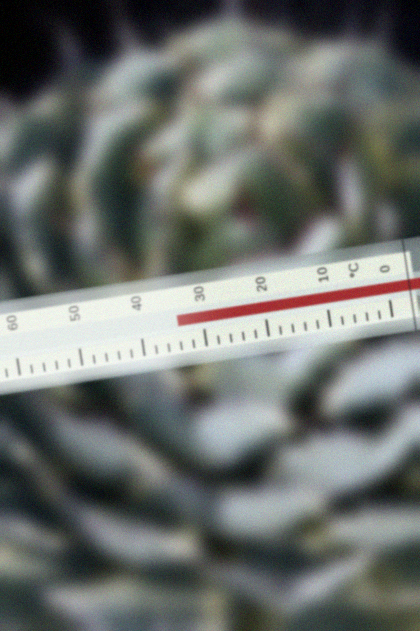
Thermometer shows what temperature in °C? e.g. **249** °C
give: **34** °C
